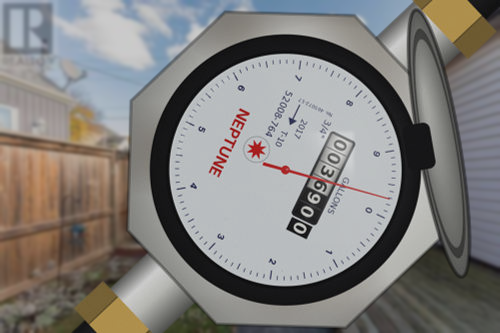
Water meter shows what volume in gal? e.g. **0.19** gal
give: **36899.7** gal
